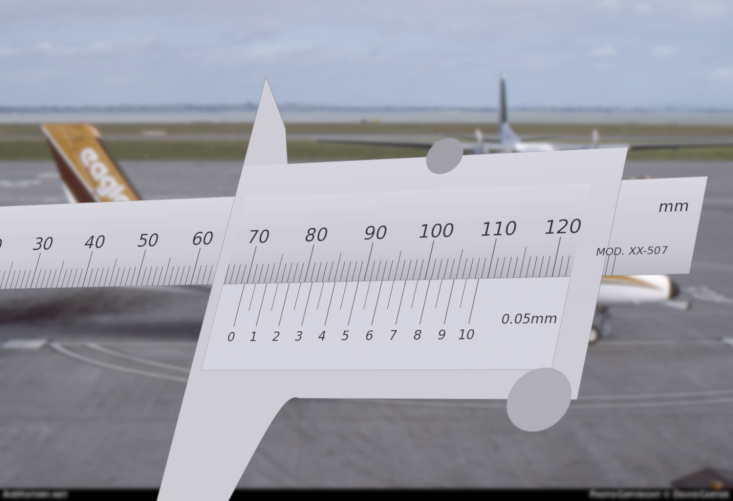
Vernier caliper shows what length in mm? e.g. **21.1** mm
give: **69.6** mm
